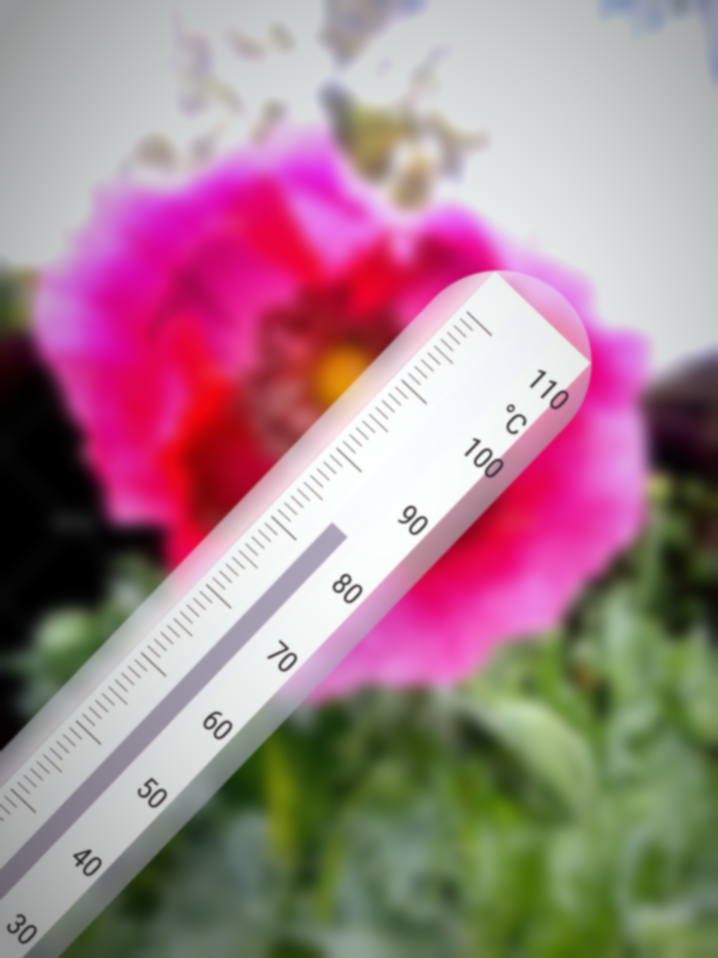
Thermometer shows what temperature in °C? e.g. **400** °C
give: **84** °C
